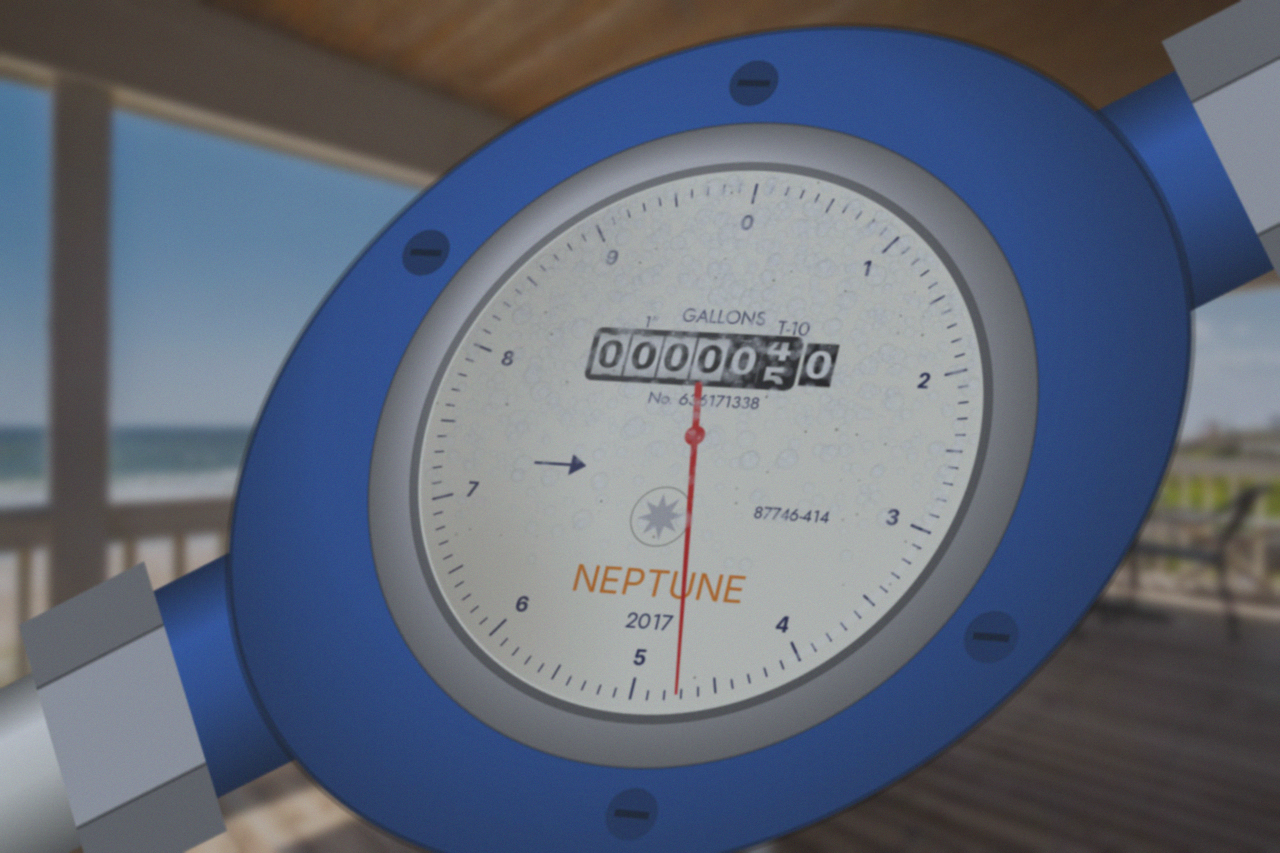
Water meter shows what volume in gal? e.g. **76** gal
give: **44.7** gal
